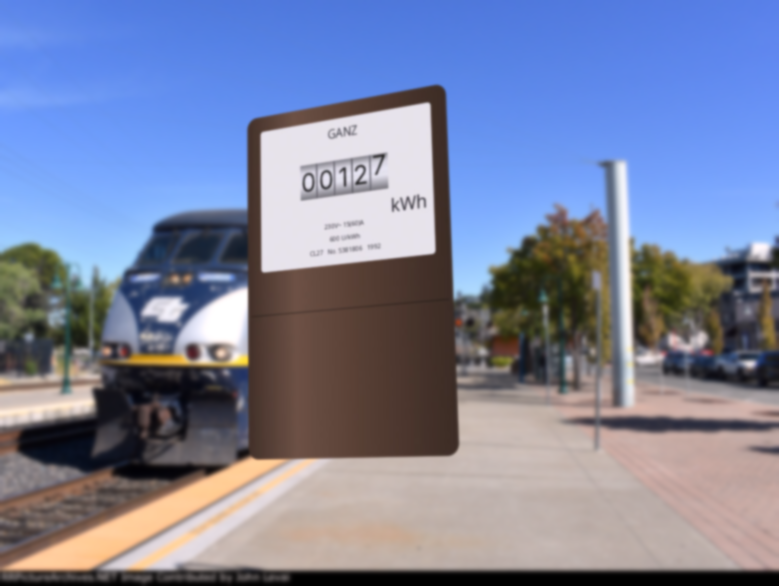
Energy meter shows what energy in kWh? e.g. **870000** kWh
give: **127** kWh
